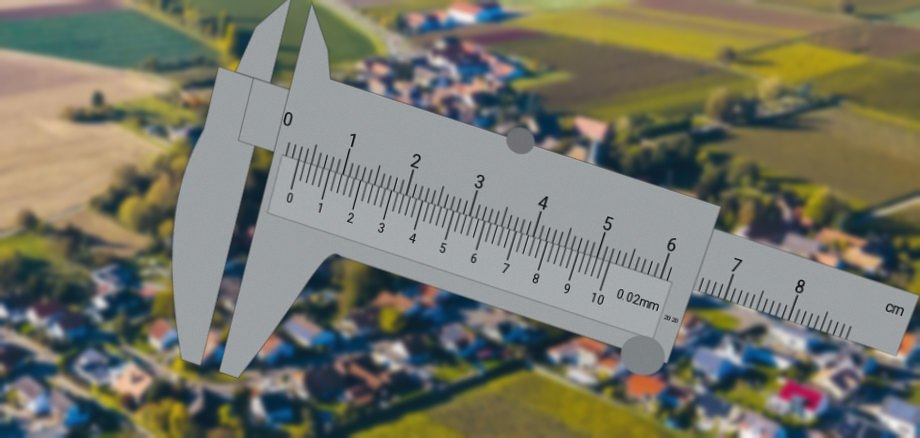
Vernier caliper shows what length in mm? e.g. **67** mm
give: **3.0** mm
